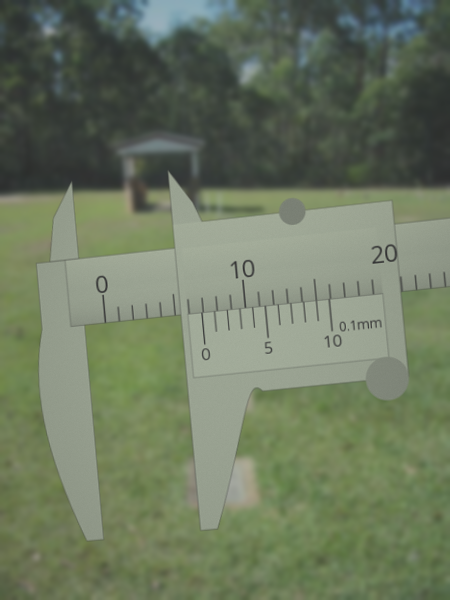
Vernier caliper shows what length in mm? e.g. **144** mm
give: **6.9** mm
